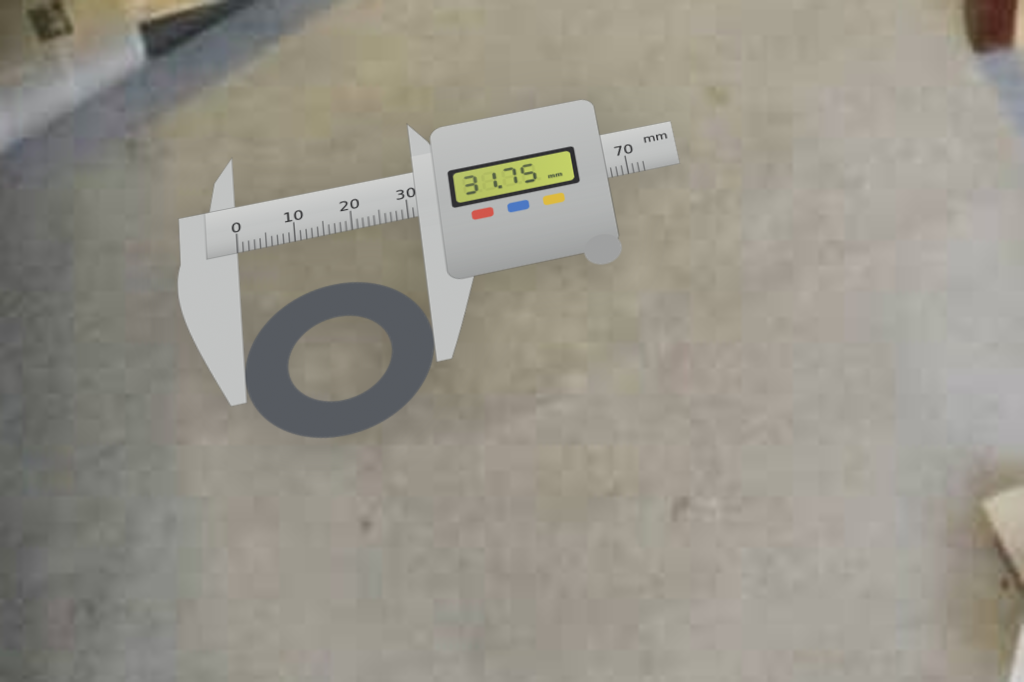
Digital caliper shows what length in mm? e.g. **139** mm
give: **31.75** mm
